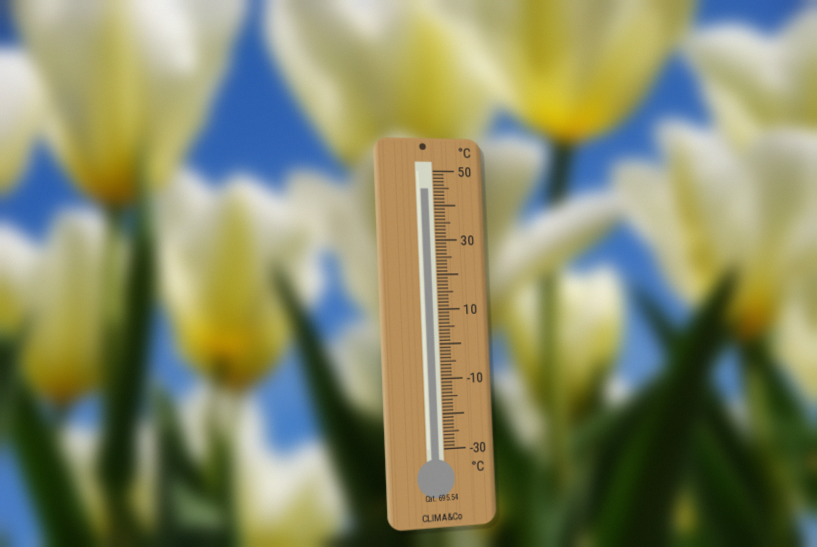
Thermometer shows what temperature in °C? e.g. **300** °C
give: **45** °C
